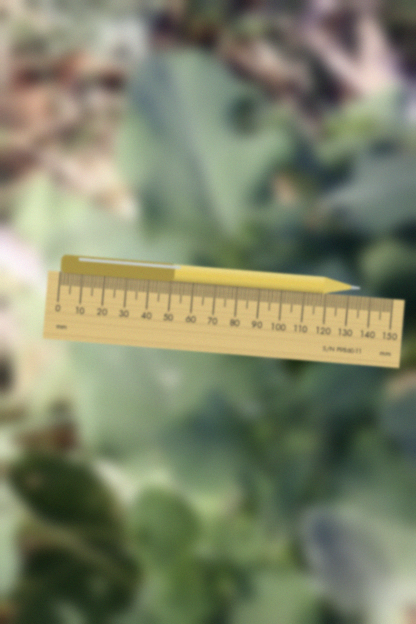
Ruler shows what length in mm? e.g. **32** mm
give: **135** mm
